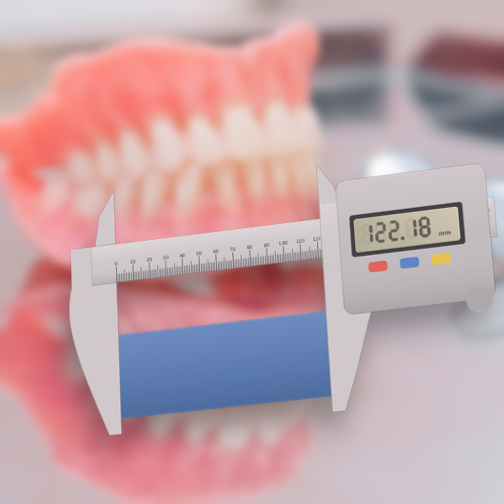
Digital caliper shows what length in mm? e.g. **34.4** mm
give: **122.18** mm
